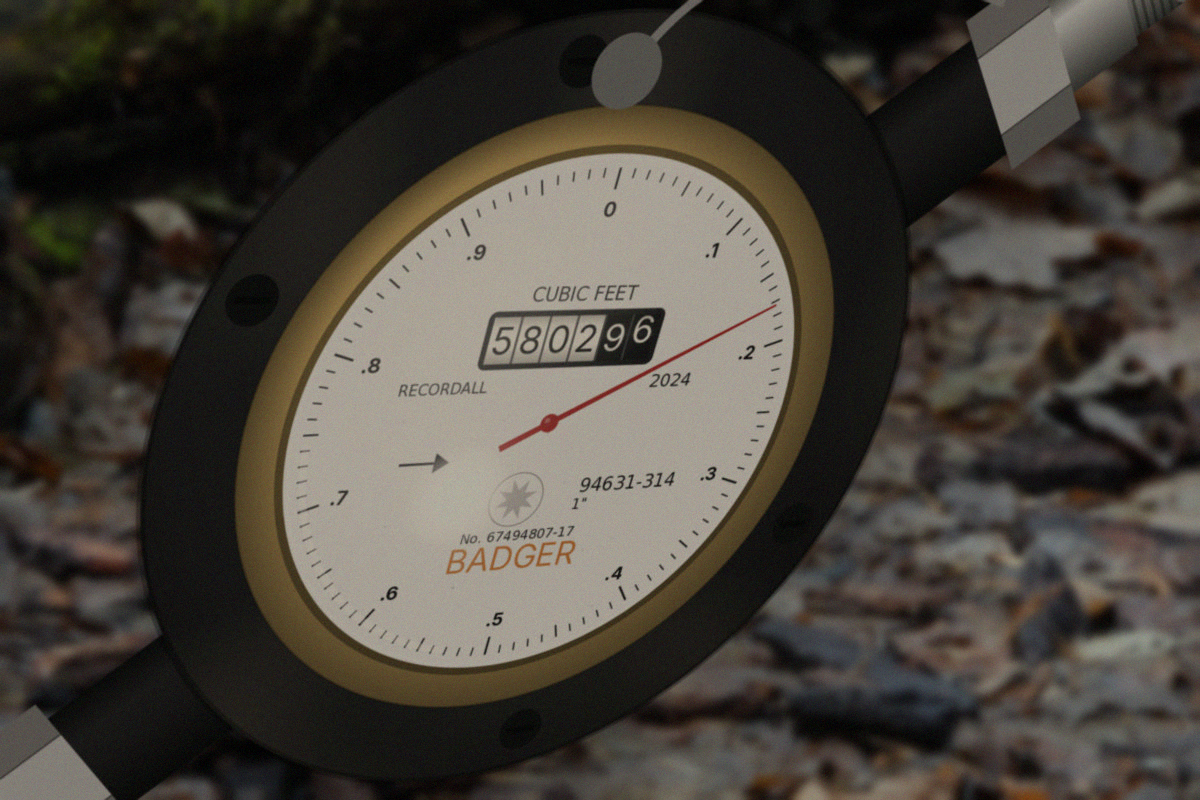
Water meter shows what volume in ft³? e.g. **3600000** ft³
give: **580296.17** ft³
